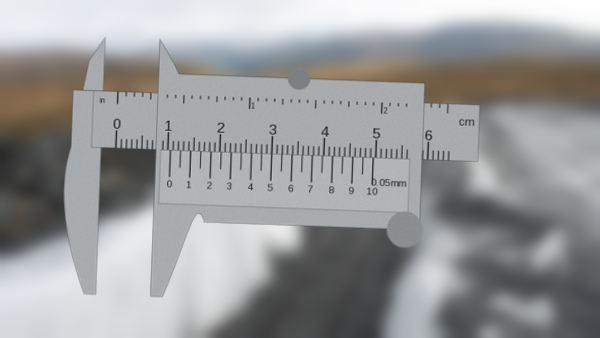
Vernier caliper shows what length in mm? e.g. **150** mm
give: **10.5** mm
